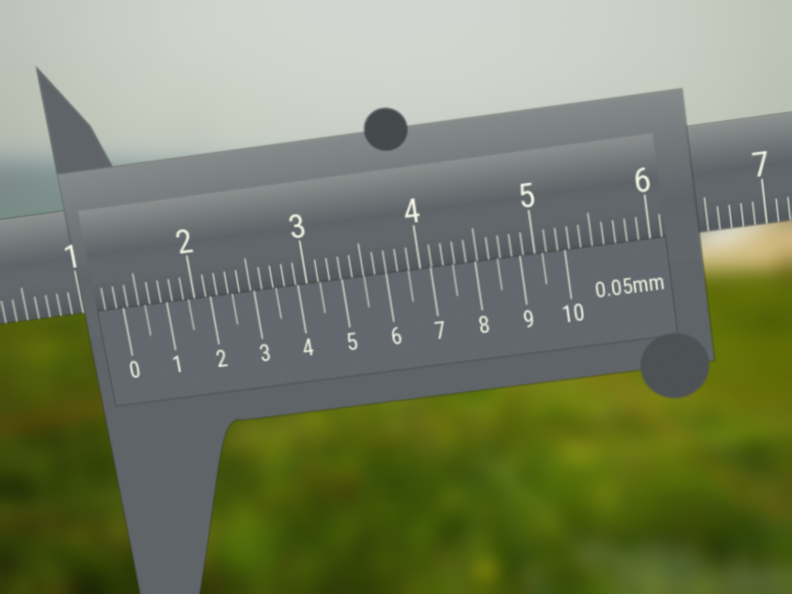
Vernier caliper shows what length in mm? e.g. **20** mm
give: **13.6** mm
